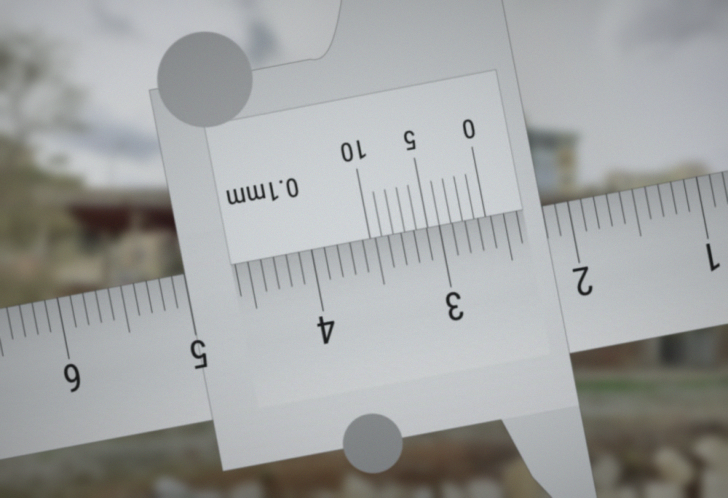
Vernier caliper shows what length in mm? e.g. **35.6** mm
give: **26.4** mm
